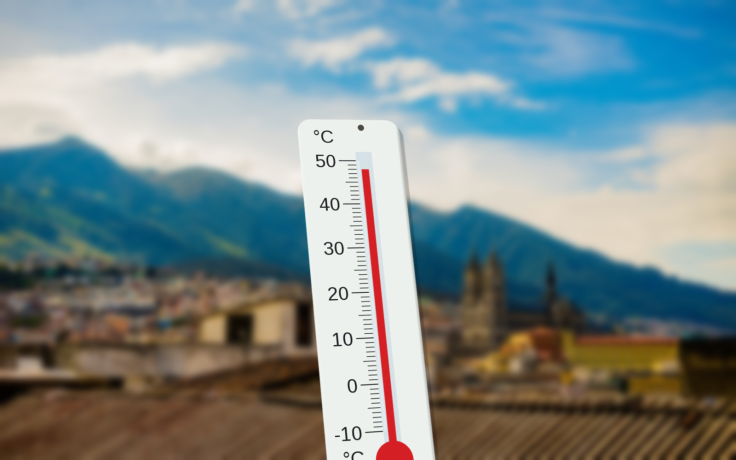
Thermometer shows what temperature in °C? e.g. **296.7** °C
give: **48** °C
